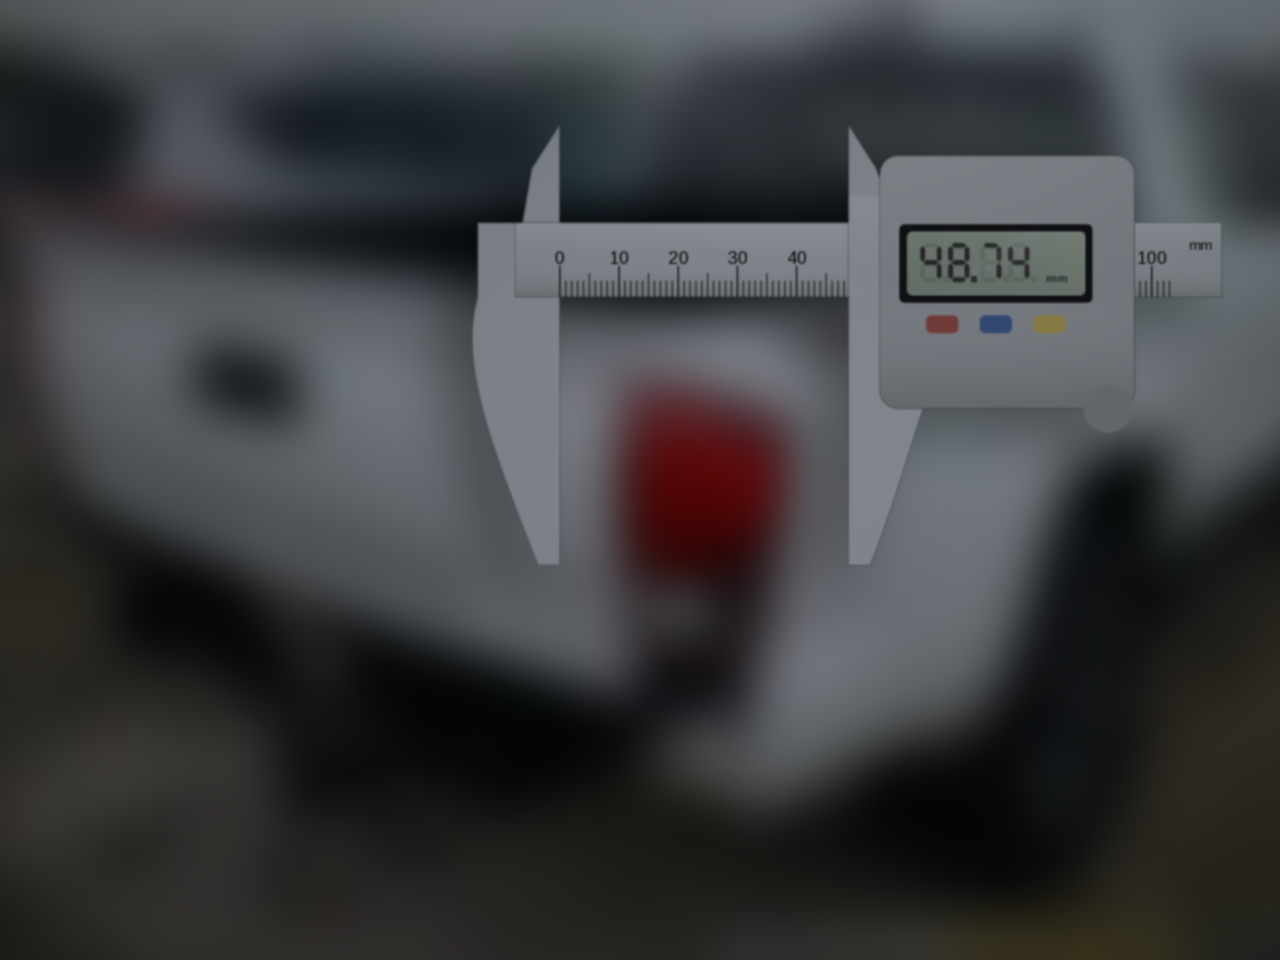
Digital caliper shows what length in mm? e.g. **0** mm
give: **48.74** mm
